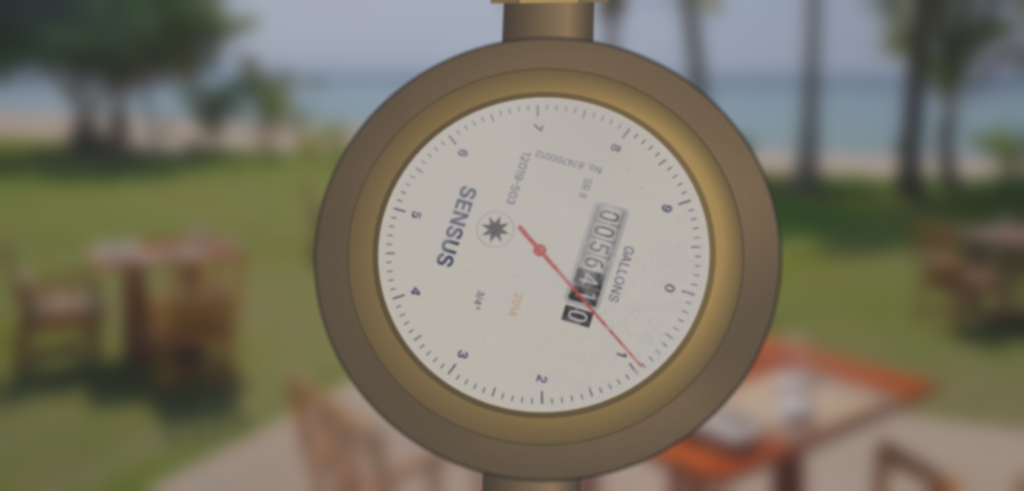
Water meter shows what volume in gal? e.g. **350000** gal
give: **56410.9** gal
